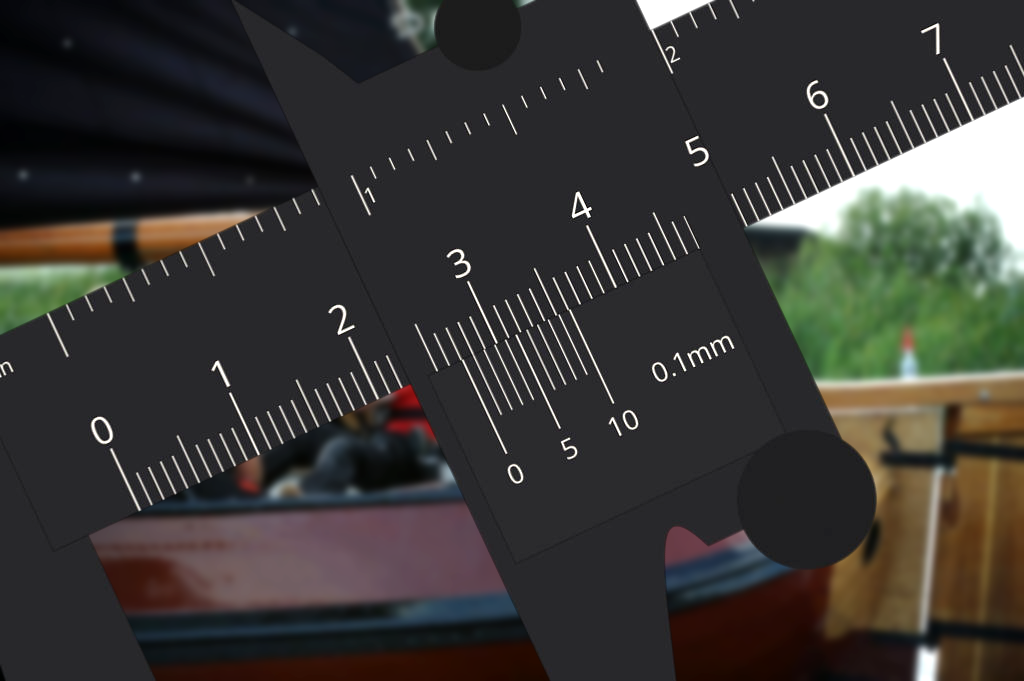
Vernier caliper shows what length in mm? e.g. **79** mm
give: **27.1** mm
